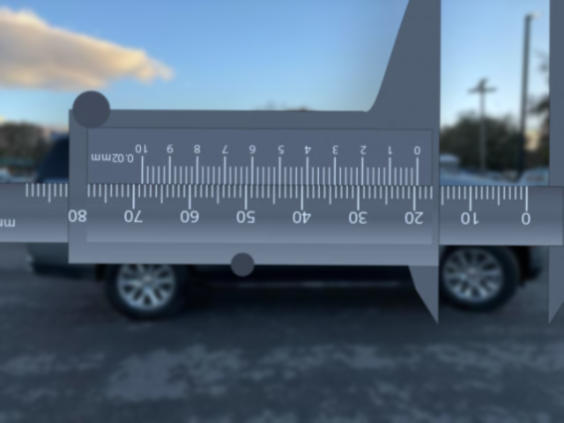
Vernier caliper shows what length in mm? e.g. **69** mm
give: **19.5** mm
